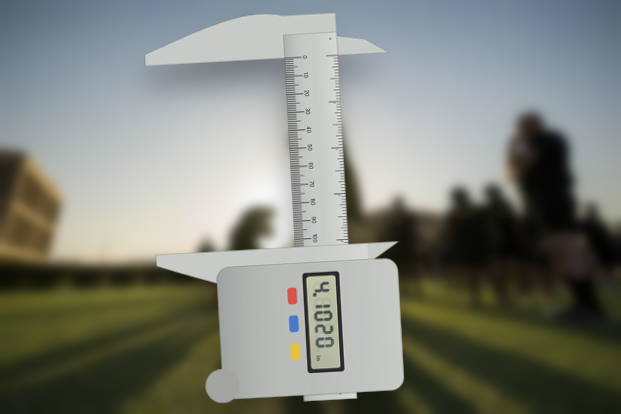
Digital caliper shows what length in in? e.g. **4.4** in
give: **4.1020** in
